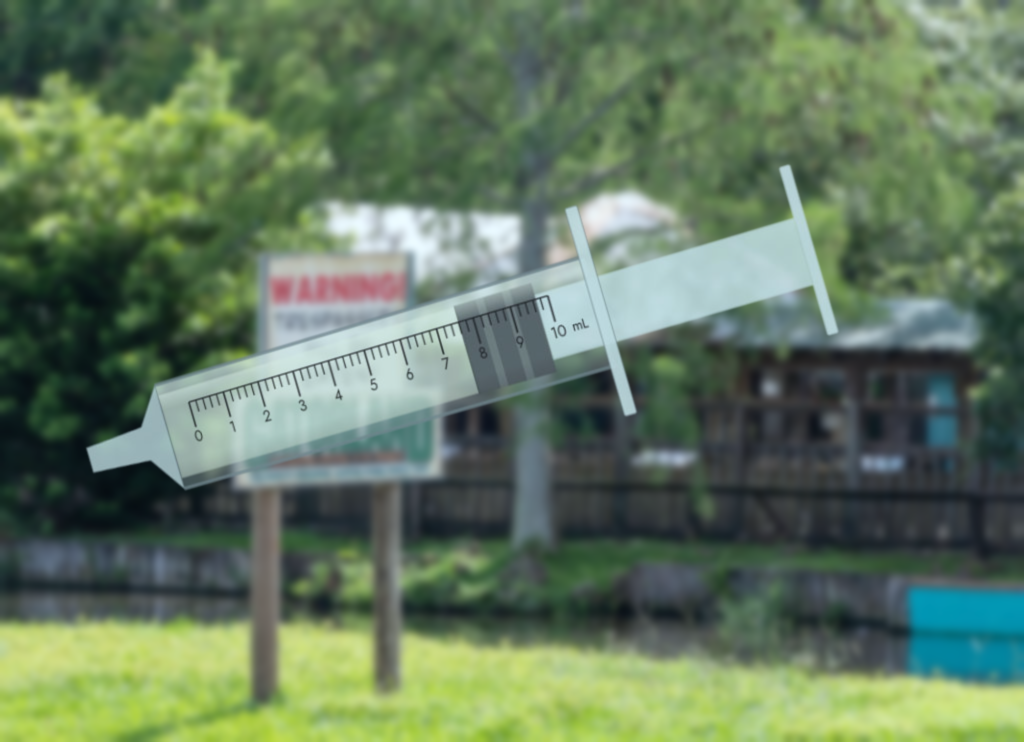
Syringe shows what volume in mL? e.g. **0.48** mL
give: **7.6** mL
